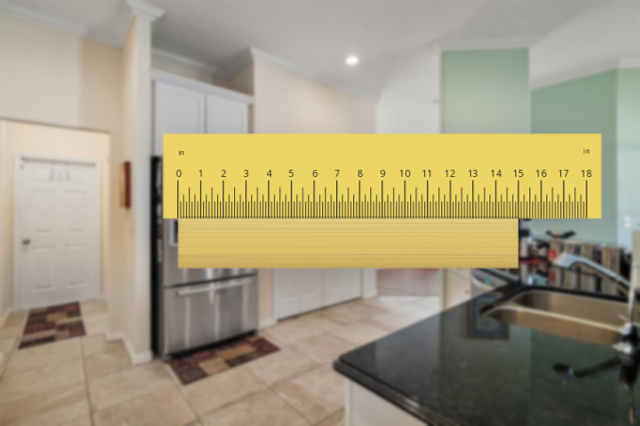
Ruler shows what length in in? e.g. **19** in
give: **15** in
